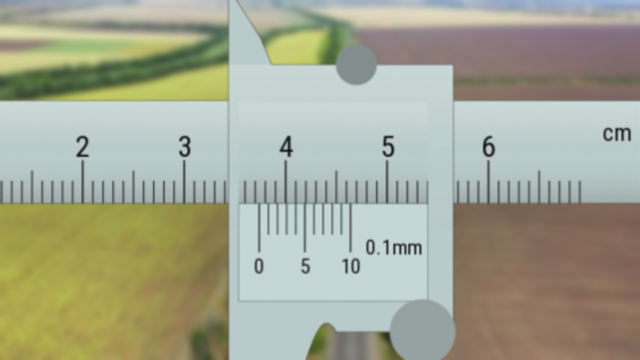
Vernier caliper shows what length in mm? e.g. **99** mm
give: **37.4** mm
